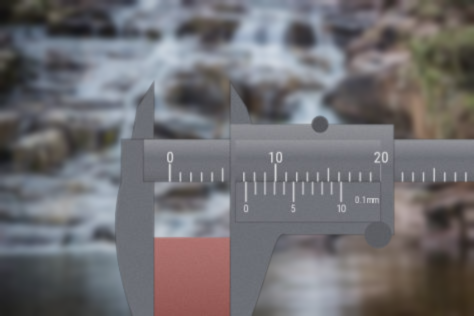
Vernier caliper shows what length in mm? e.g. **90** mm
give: **7.2** mm
